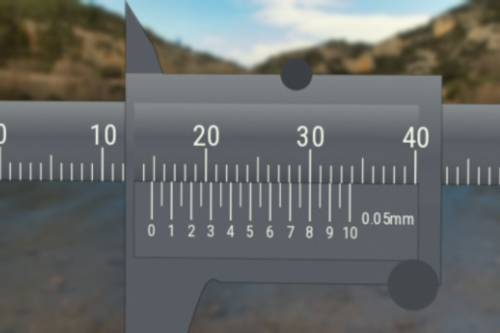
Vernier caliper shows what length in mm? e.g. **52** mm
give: **14.8** mm
